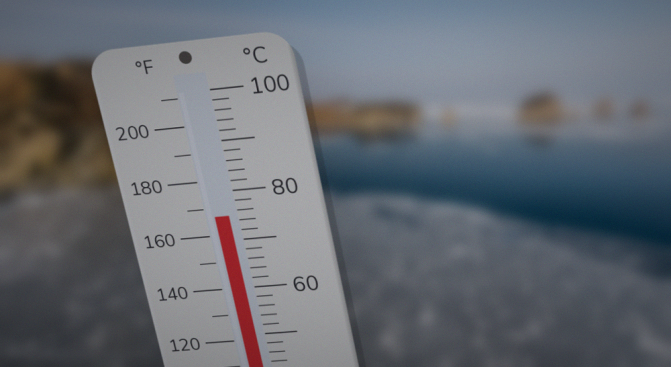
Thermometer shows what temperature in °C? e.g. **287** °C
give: **75** °C
